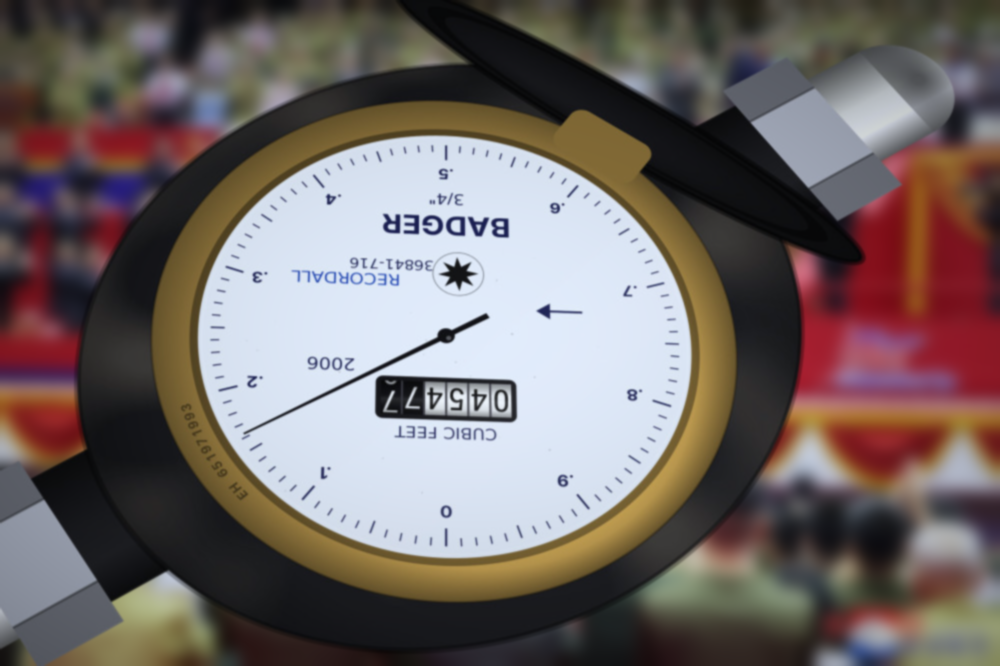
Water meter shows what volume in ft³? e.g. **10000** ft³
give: **45477.16** ft³
